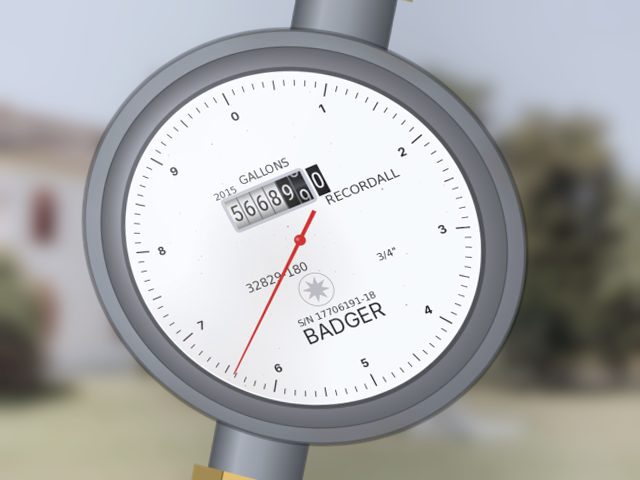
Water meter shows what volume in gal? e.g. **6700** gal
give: **5668986.4** gal
